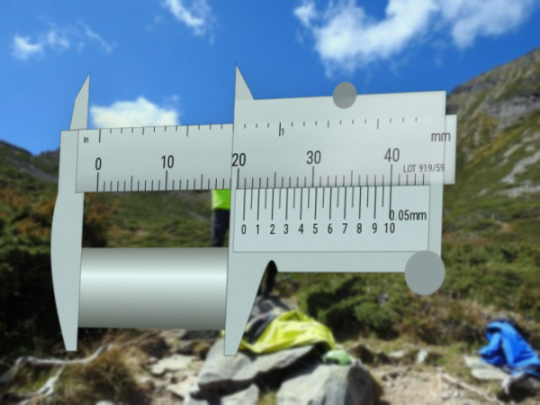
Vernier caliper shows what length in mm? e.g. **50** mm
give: **21.0** mm
